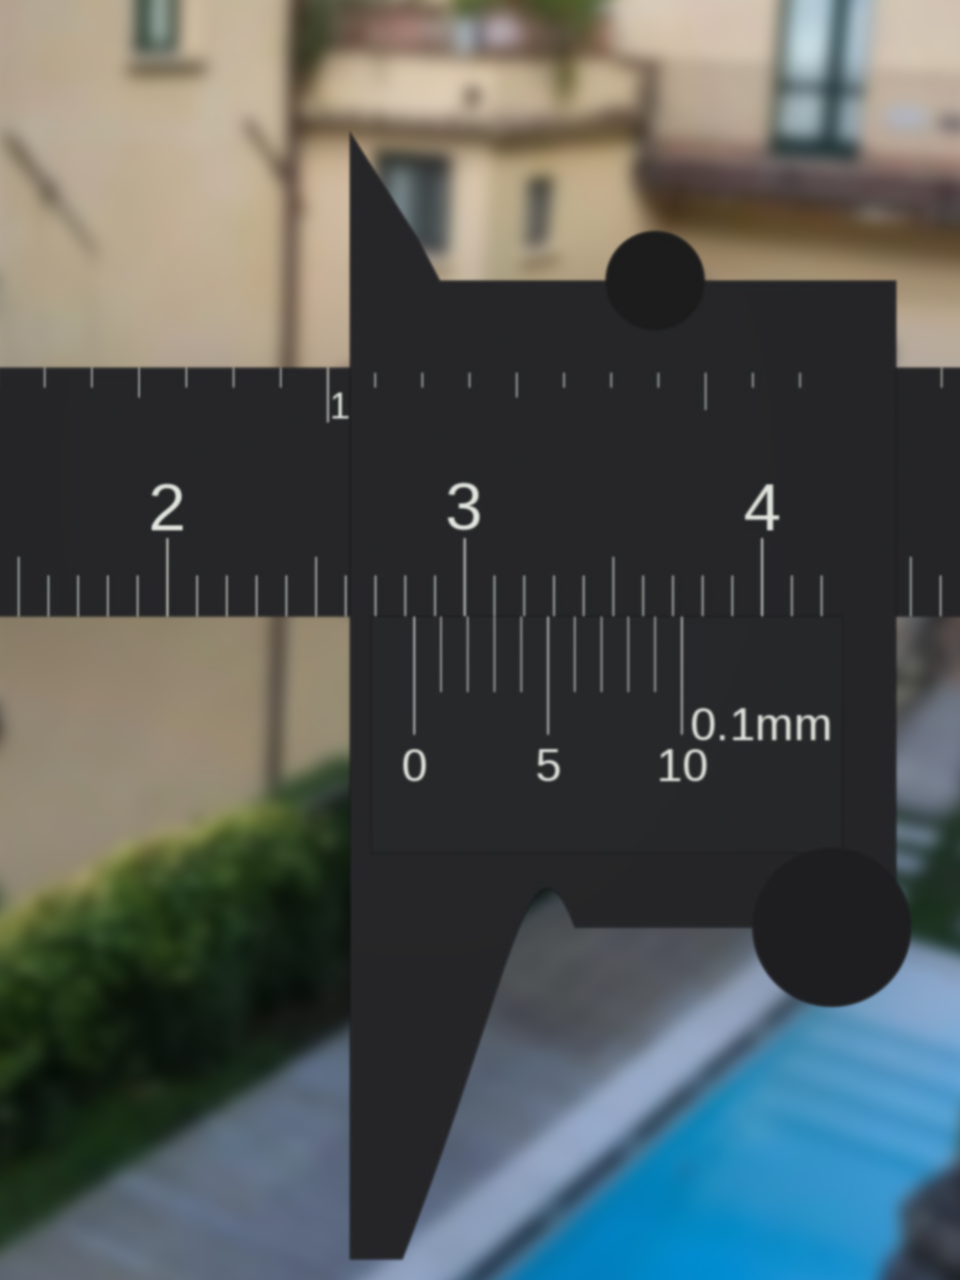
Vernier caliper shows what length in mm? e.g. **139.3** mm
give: **28.3** mm
